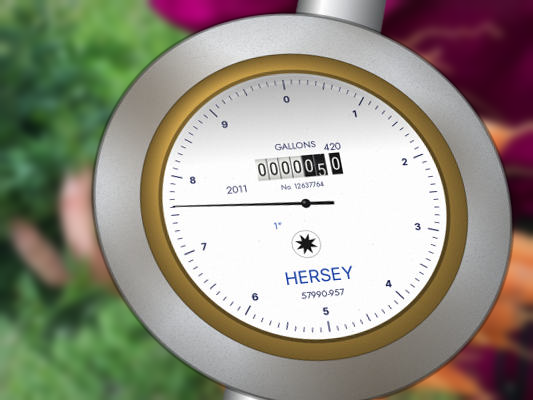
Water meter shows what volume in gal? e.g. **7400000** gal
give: **47.6** gal
